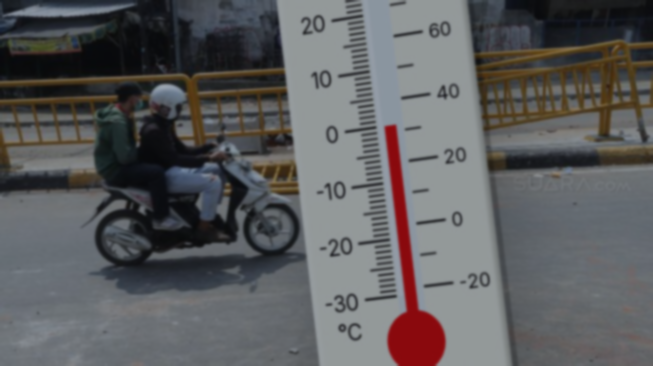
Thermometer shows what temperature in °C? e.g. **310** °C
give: **0** °C
